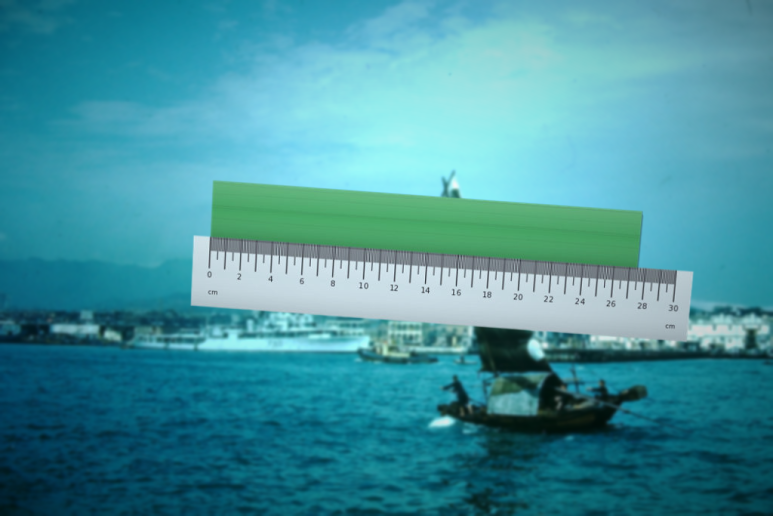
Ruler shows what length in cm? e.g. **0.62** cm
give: **27.5** cm
